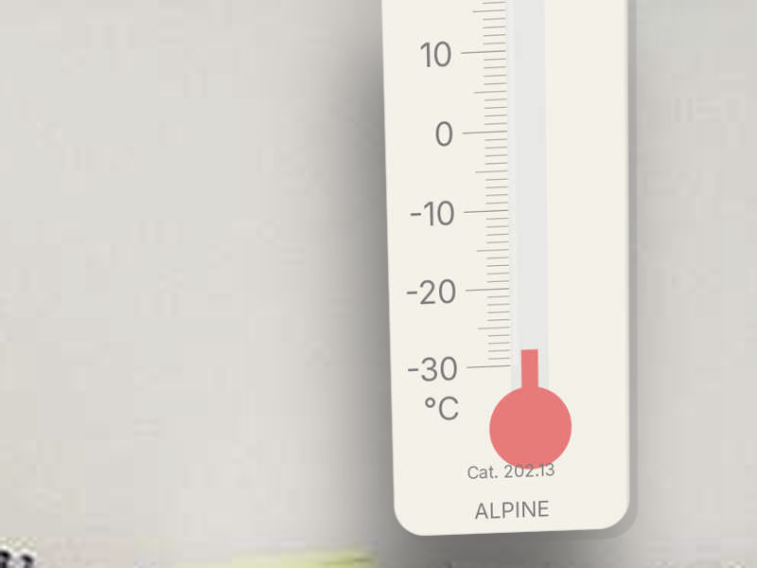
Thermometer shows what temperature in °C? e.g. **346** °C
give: **-28** °C
